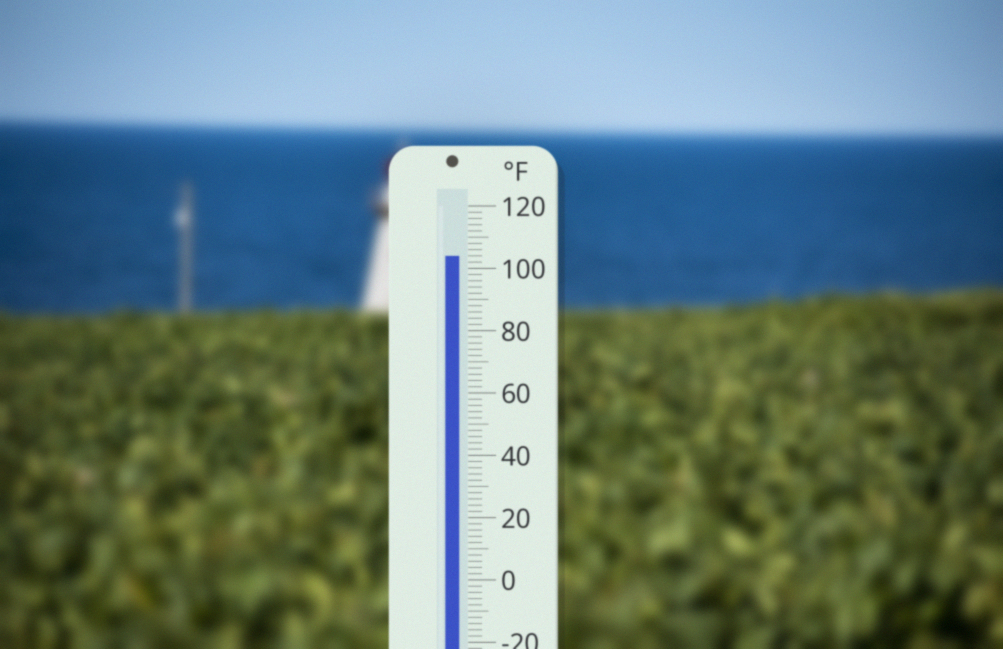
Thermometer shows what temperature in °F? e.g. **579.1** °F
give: **104** °F
